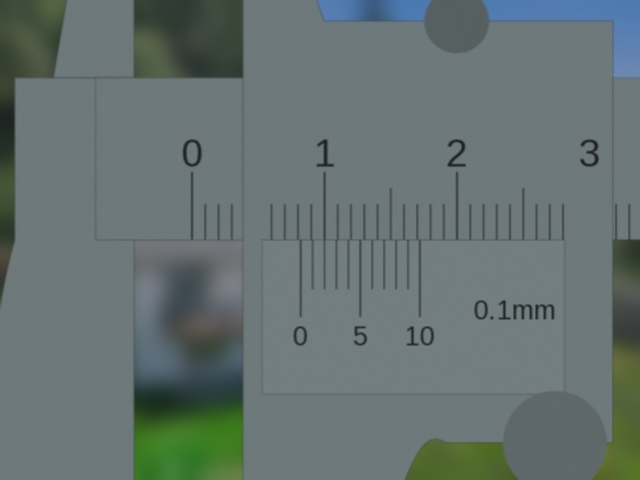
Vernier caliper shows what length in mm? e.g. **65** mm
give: **8.2** mm
